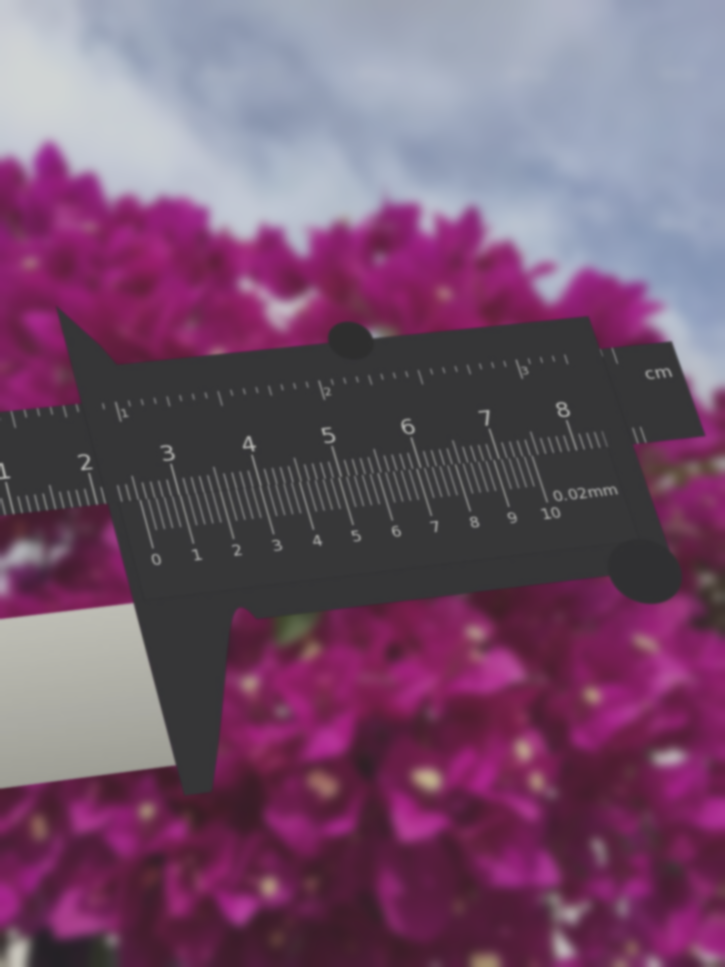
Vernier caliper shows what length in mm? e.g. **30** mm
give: **25.2** mm
